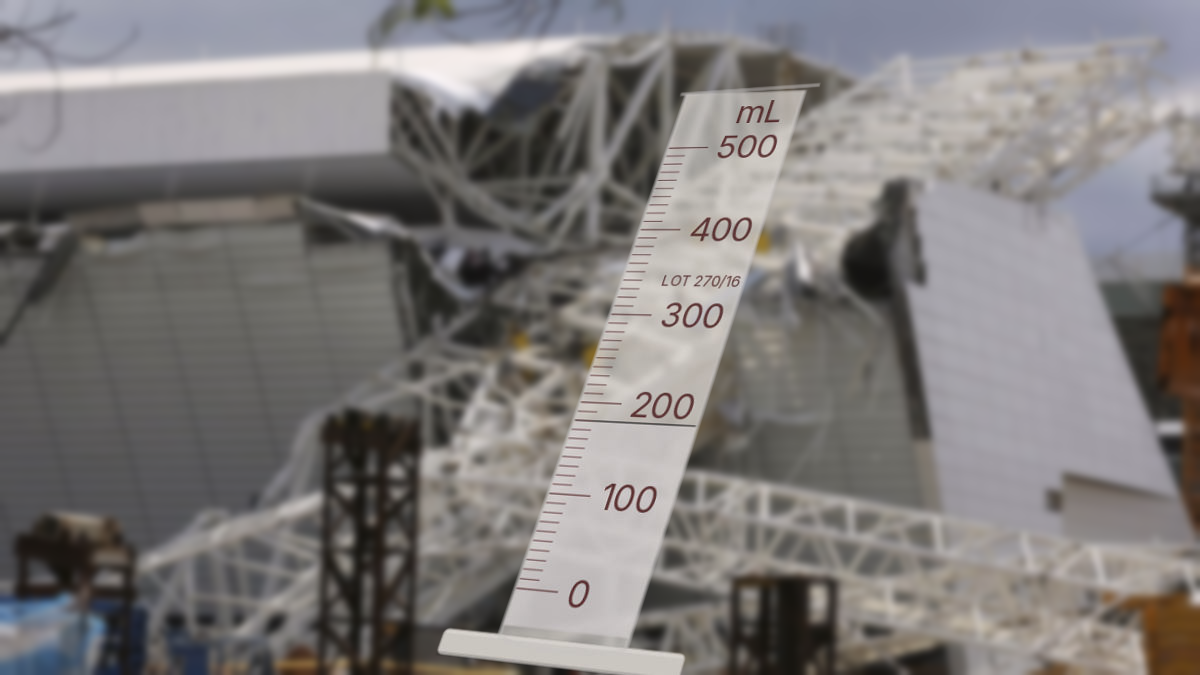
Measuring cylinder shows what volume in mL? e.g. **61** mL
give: **180** mL
